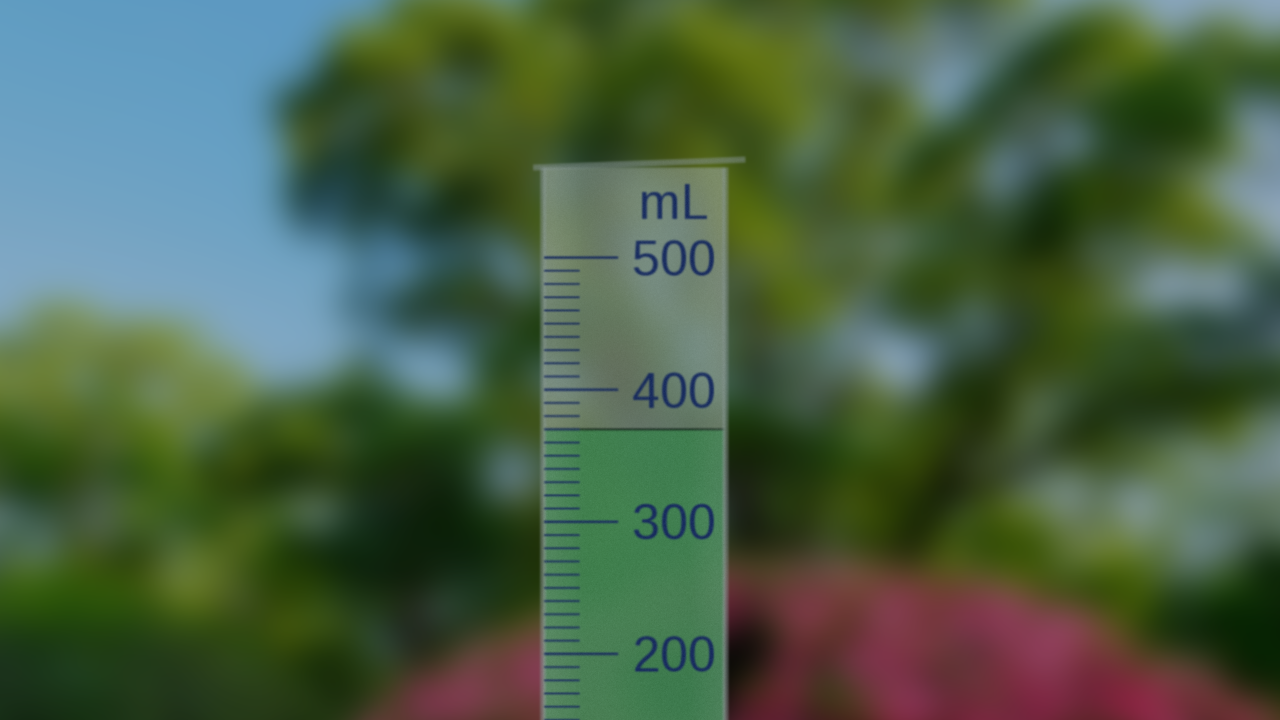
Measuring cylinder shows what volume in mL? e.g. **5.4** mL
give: **370** mL
